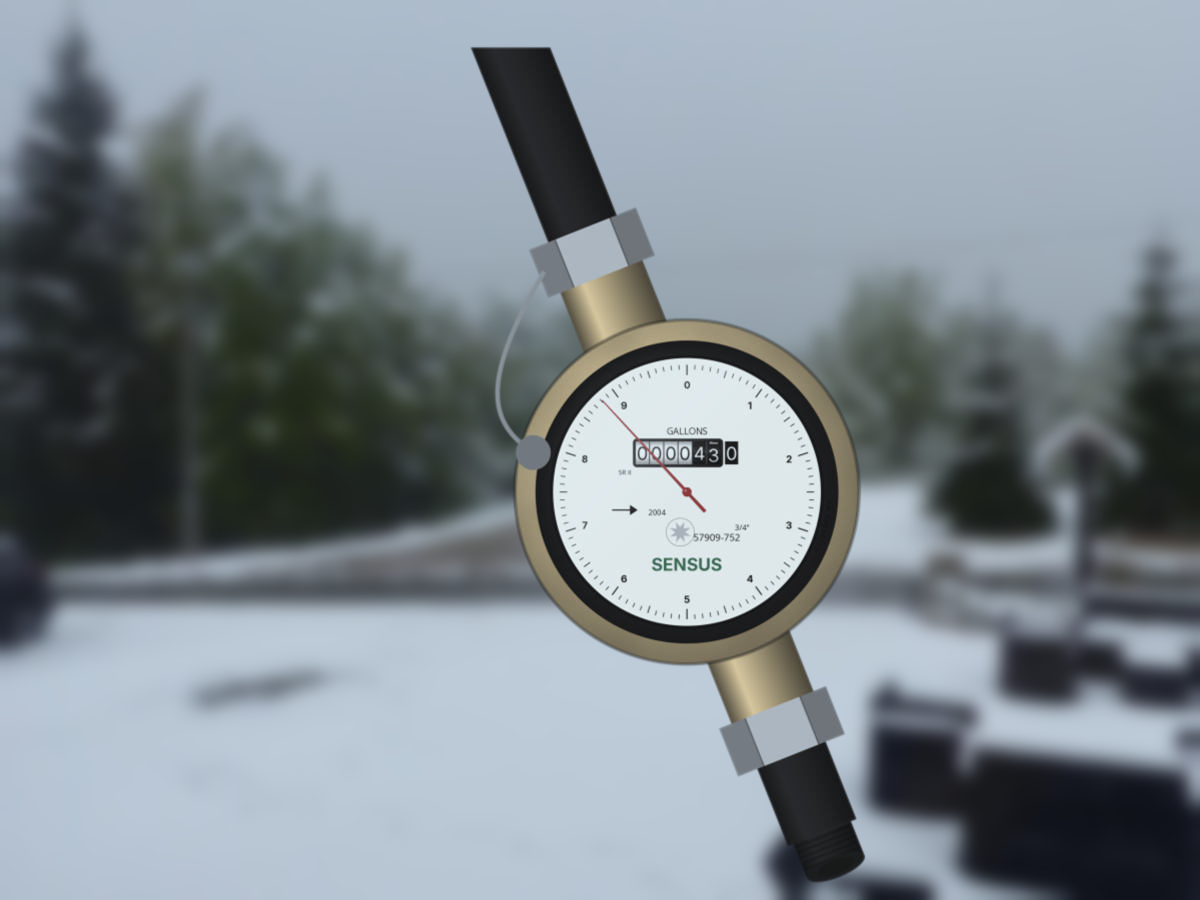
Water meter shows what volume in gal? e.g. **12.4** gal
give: **428.8** gal
